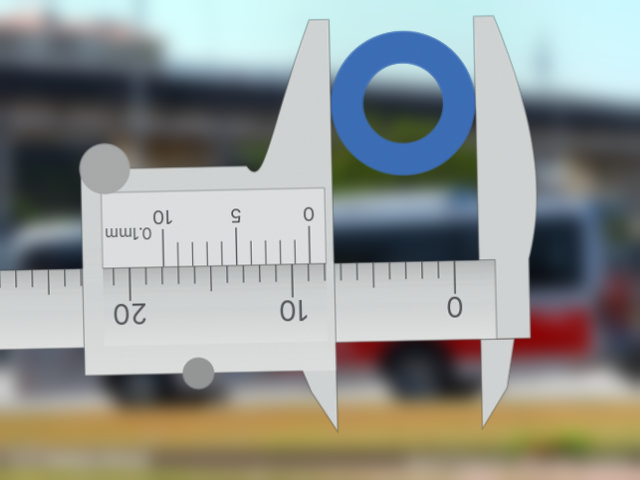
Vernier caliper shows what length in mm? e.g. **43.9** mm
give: **8.9** mm
